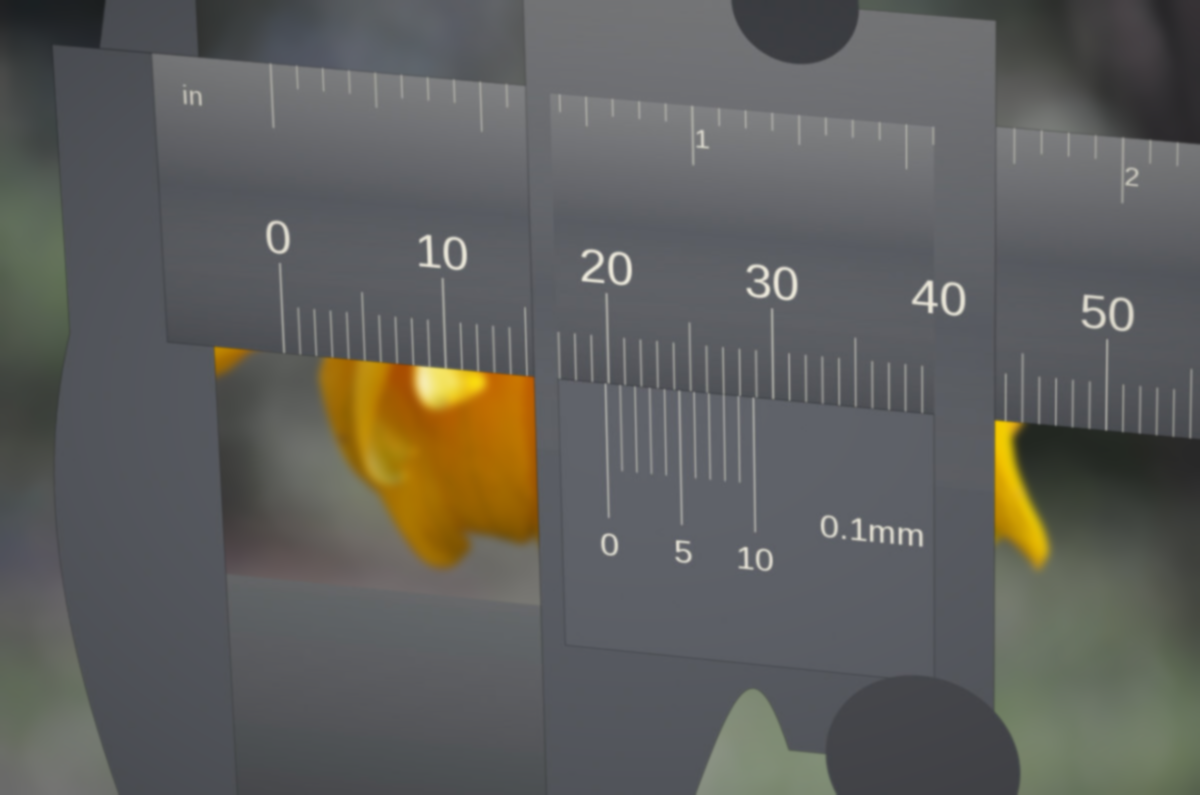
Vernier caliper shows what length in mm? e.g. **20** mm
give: **19.8** mm
